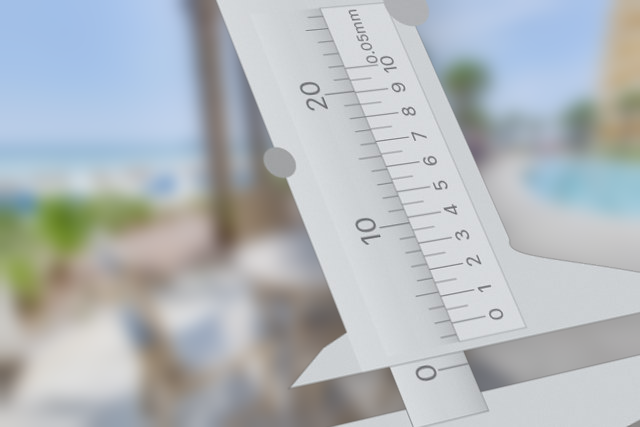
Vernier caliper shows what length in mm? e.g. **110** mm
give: **2.8** mm
